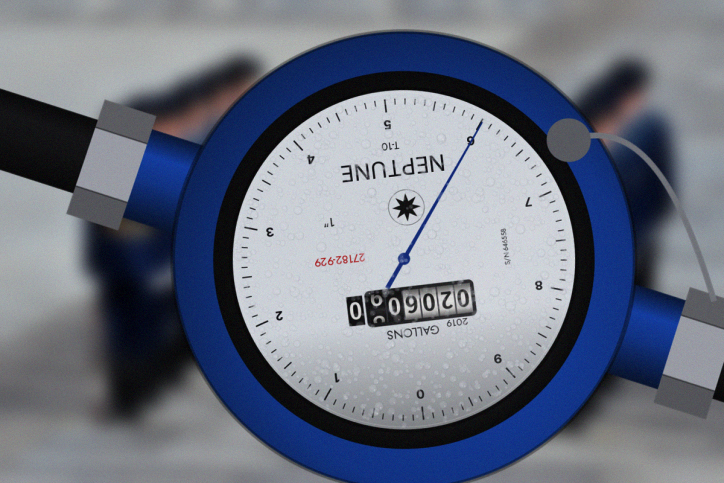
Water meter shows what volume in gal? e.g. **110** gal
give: **206086.0** gal
